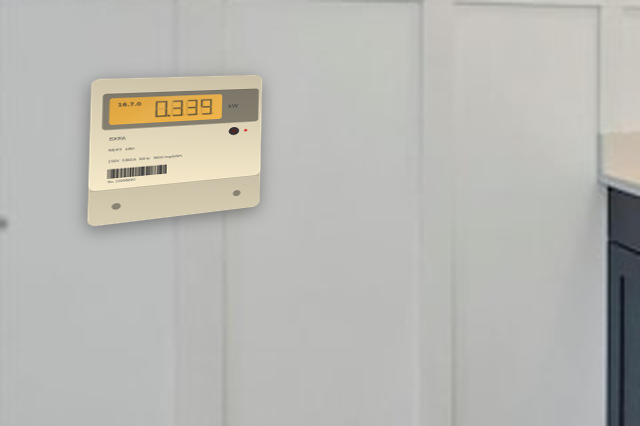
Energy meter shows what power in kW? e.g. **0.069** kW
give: **0.339** kW
